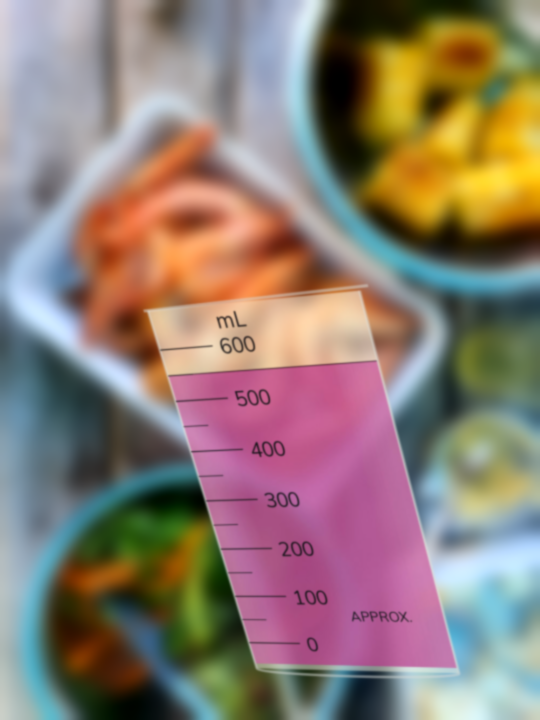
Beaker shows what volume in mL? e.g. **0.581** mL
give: **550** mL
